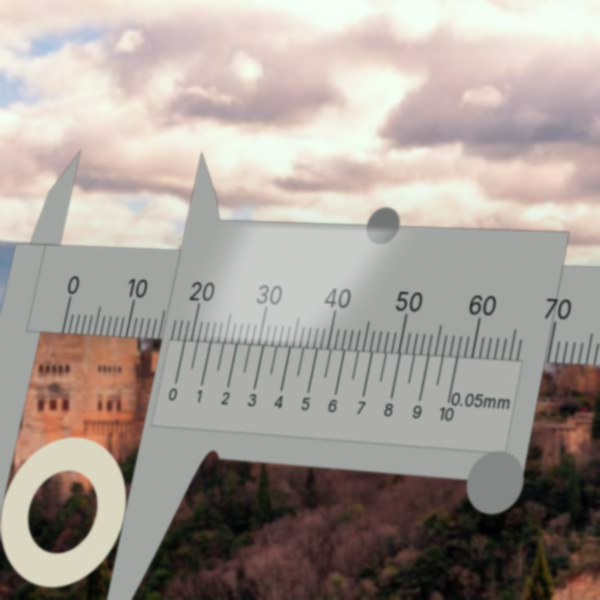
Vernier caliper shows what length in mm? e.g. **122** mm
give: **19.0** mm
